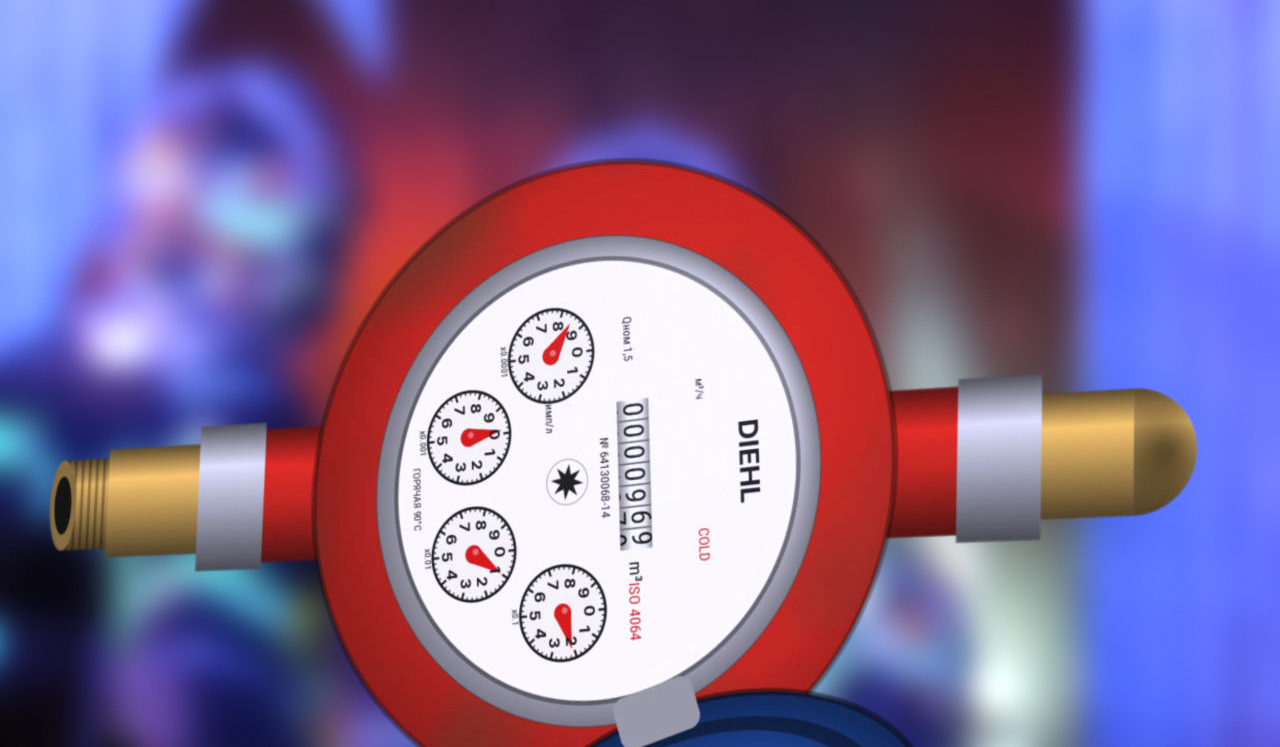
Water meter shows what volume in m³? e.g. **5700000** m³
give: **969.2098** m³
